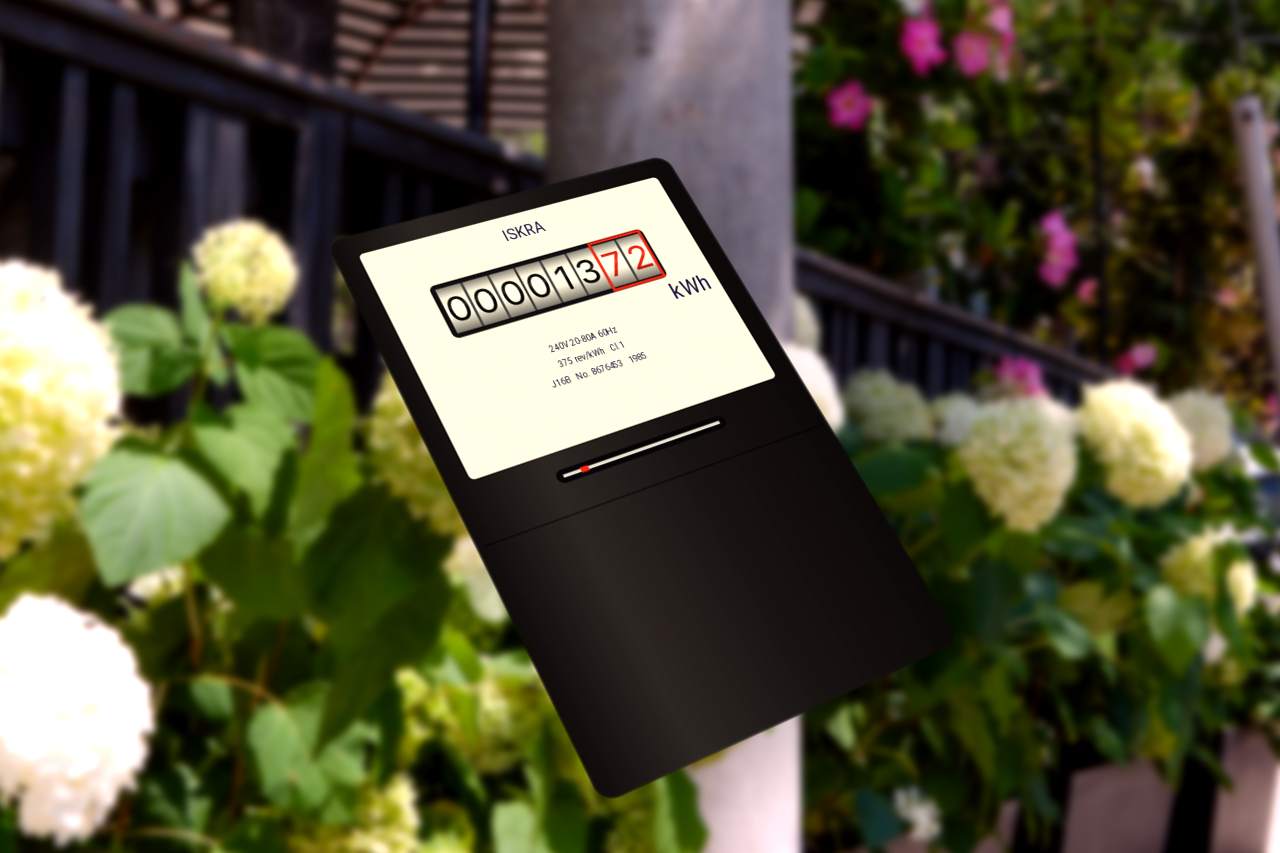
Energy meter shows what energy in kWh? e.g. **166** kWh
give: **13.72** kWh
